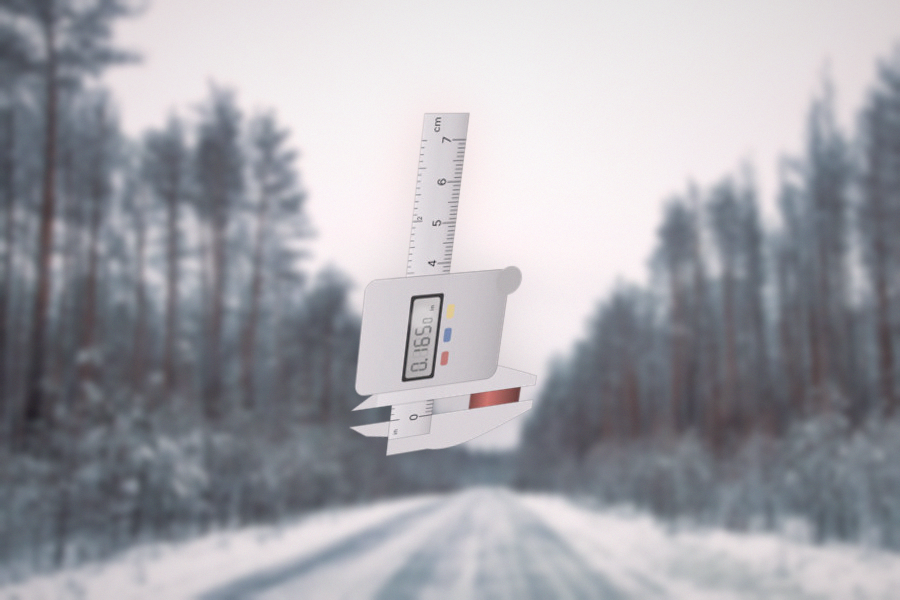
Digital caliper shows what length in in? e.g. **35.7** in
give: **0.1650** in
